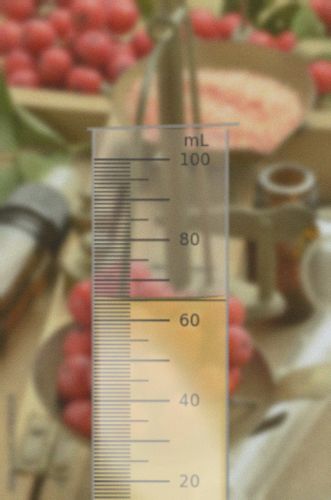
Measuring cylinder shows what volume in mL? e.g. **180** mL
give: **65** mL
